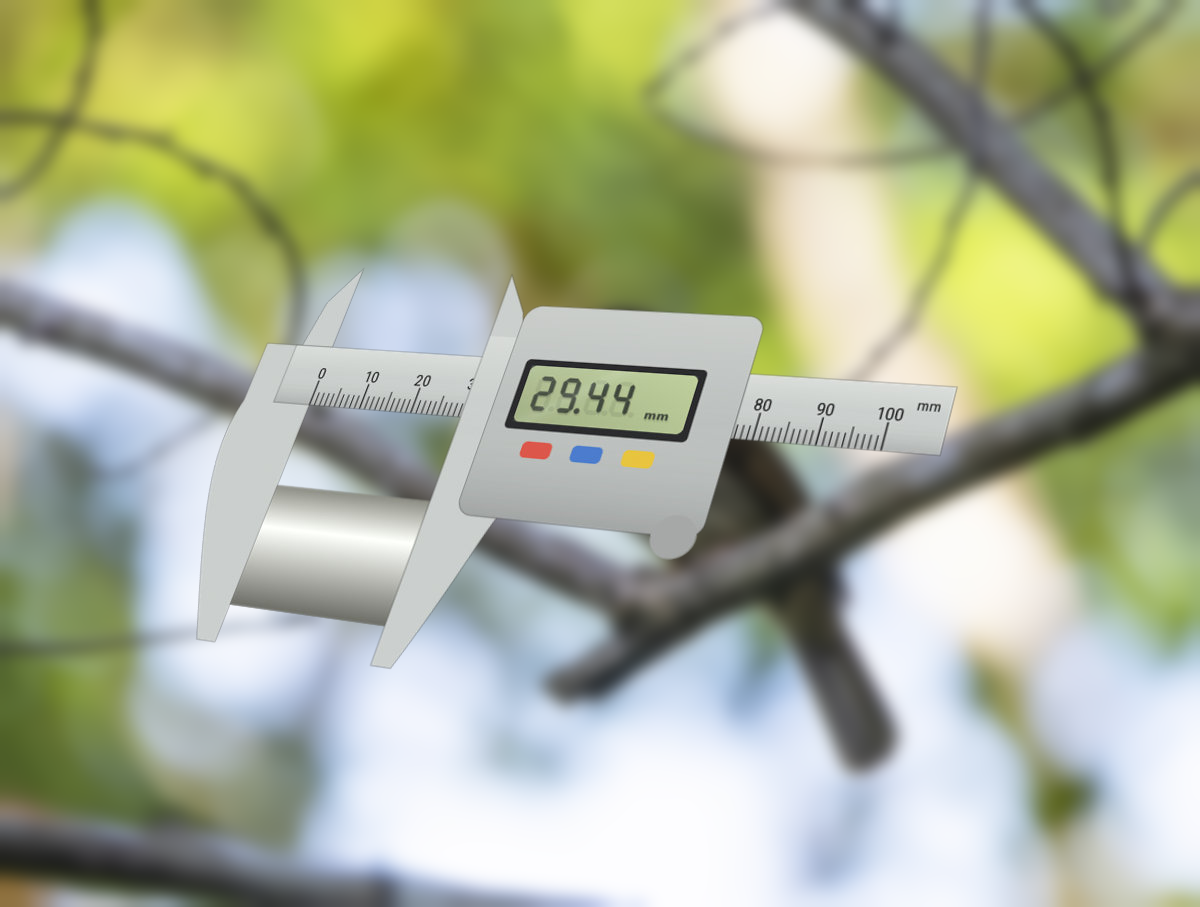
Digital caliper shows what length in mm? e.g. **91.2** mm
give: **29.44** mm
